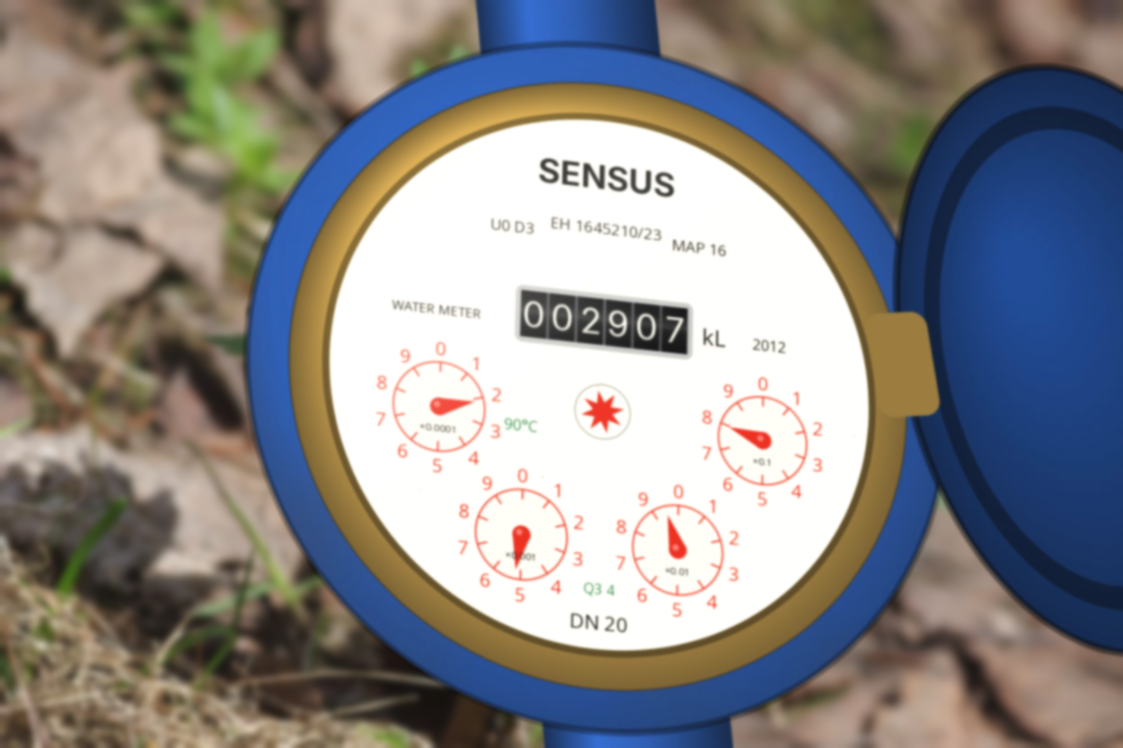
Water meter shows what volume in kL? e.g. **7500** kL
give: **2907.7952** kL
